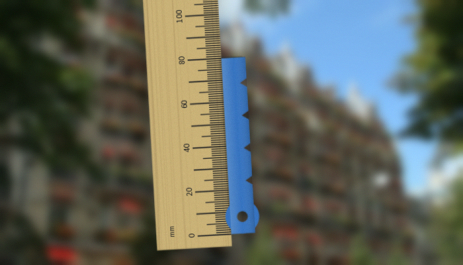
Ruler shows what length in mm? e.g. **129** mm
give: **80** mm
